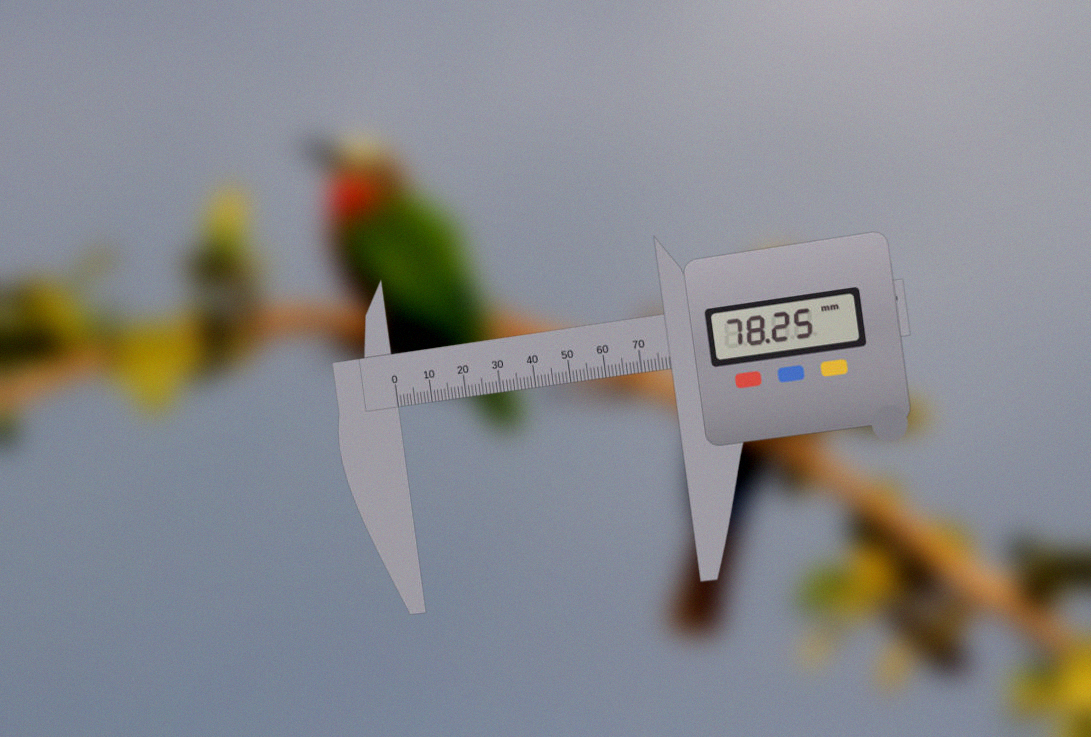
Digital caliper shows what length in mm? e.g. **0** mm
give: **78.25** mm
